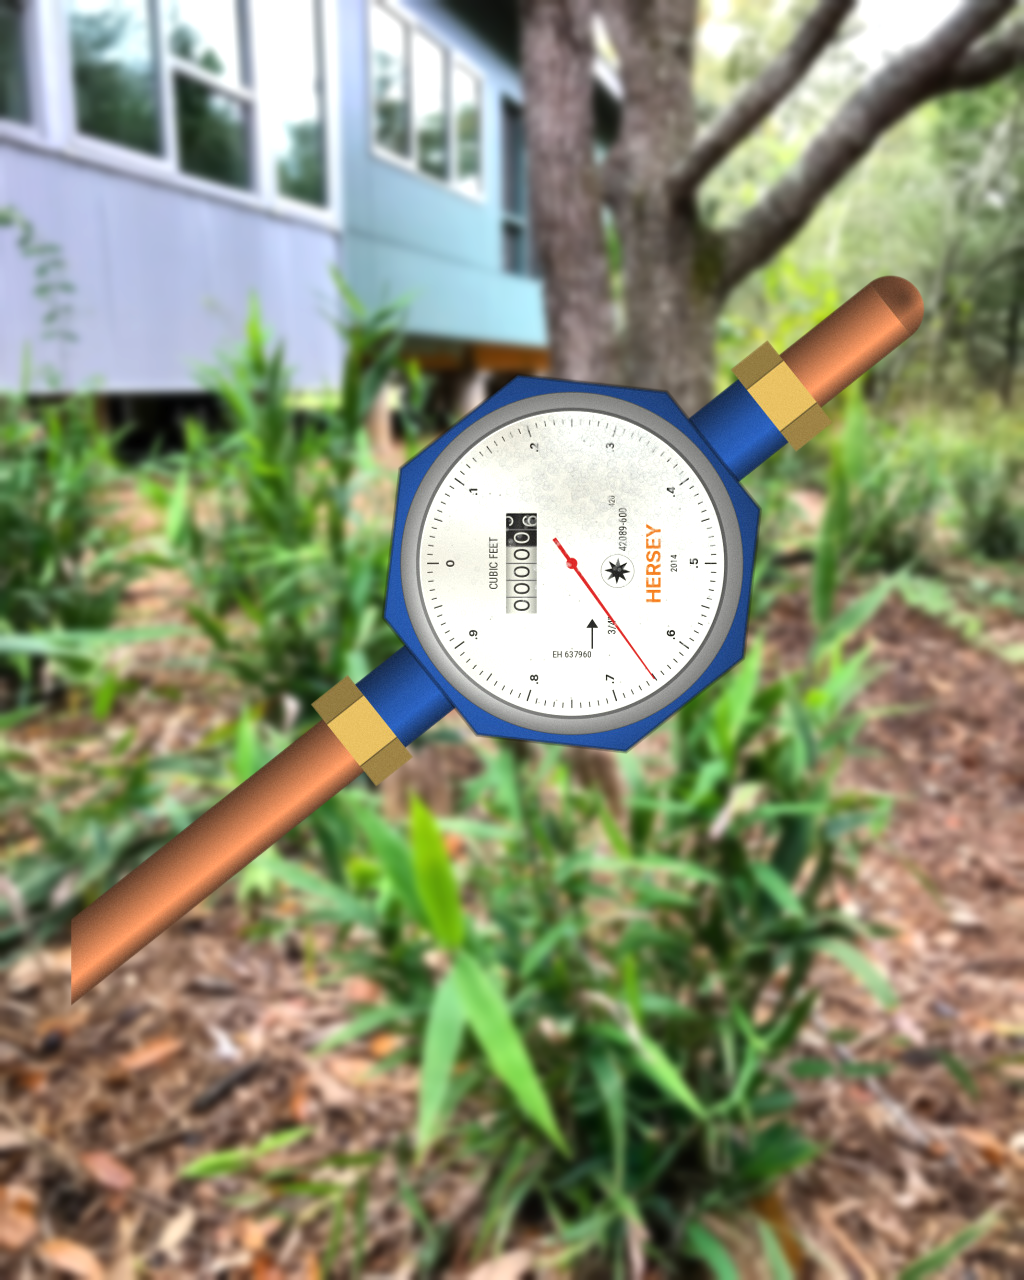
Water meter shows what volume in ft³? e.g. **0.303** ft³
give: **5.65** ft³
